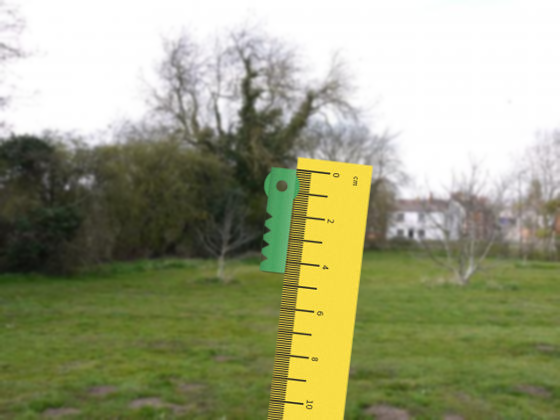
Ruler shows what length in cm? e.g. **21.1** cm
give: **4.5** cm
